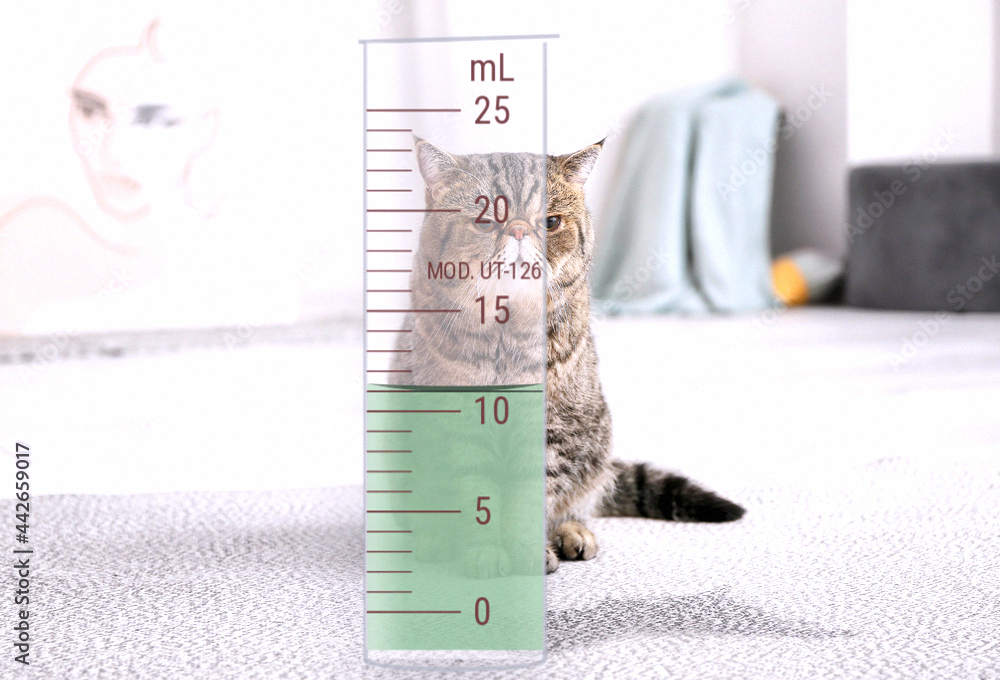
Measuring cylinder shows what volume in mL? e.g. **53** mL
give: **11** mL
